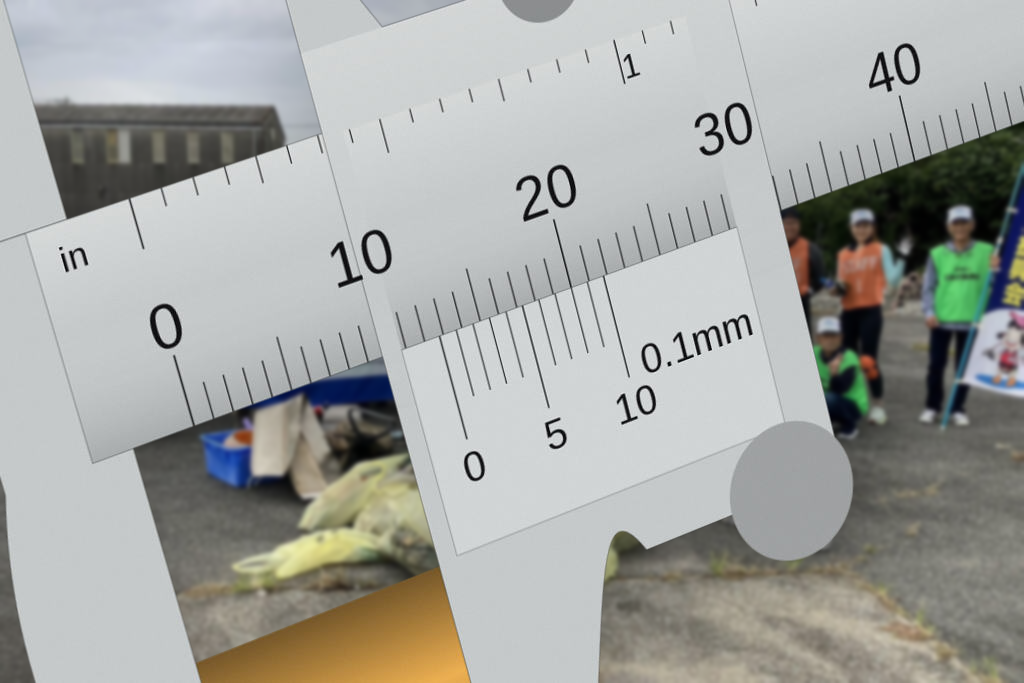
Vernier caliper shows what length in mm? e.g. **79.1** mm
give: **12.8** mm
